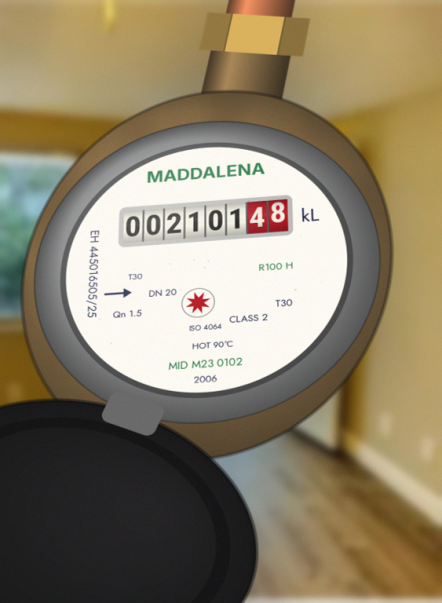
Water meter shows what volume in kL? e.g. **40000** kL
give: **2101.48** kL
